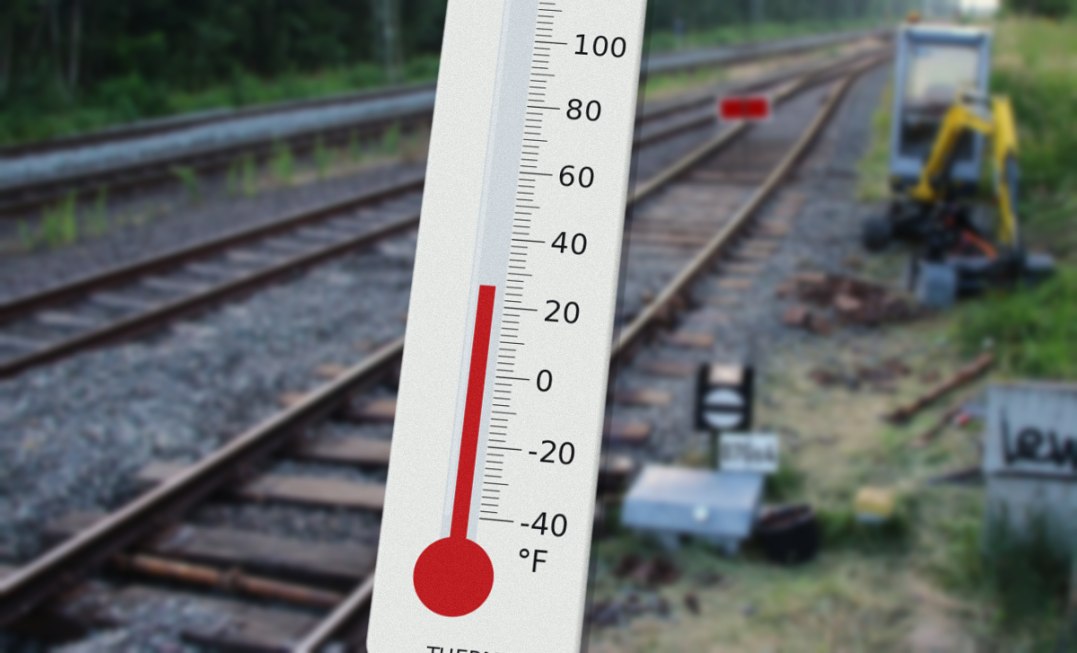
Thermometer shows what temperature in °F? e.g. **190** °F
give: **26** °F
